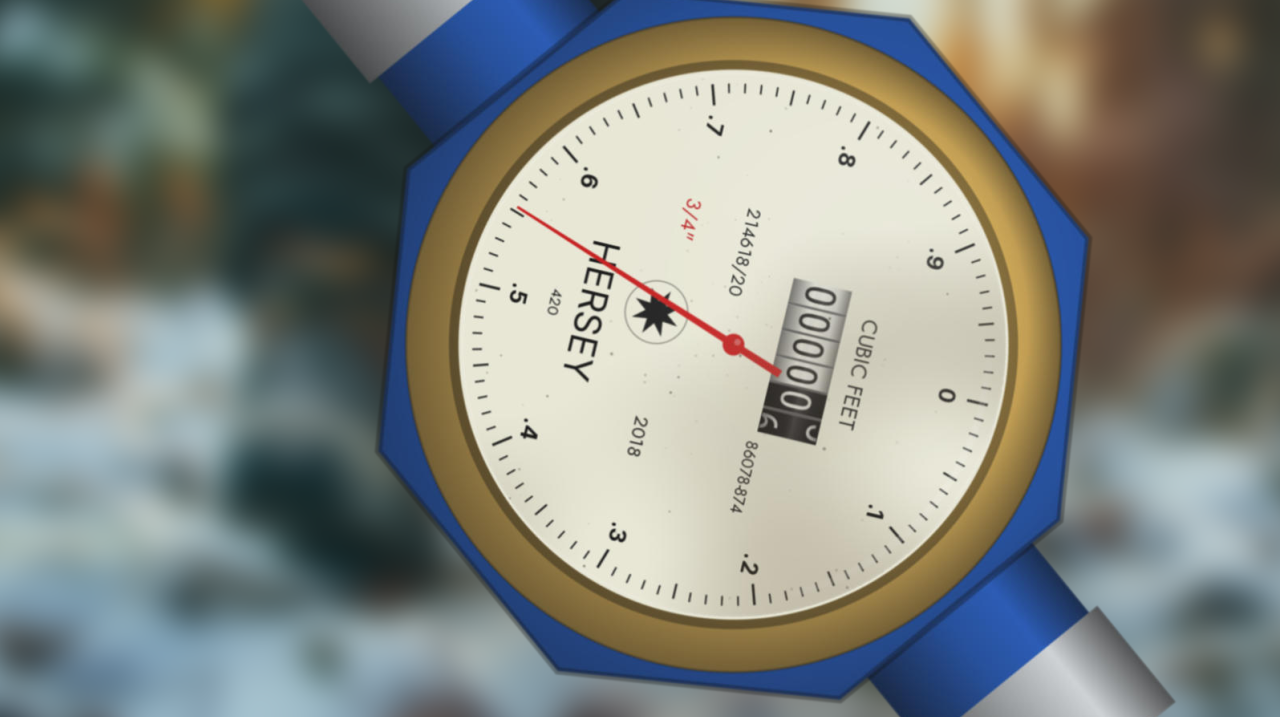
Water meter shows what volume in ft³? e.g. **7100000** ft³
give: **5.55** ft³
